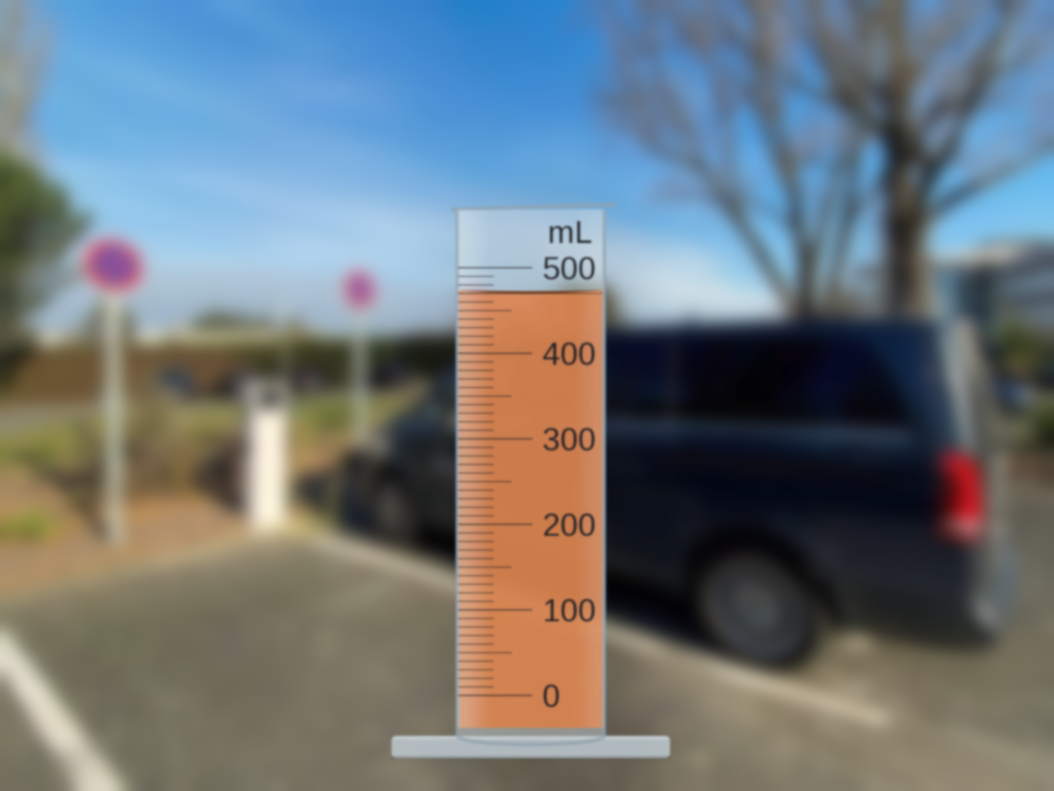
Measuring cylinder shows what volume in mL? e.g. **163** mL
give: **470** mL
